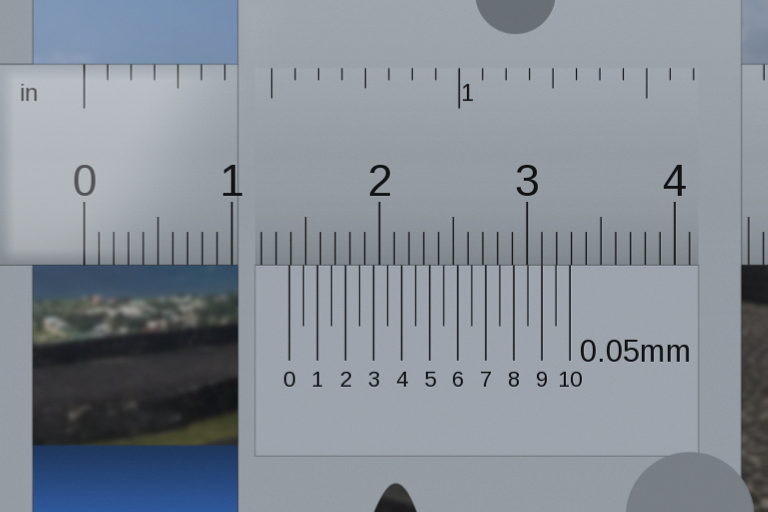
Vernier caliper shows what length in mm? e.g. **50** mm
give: **13.9** mm
